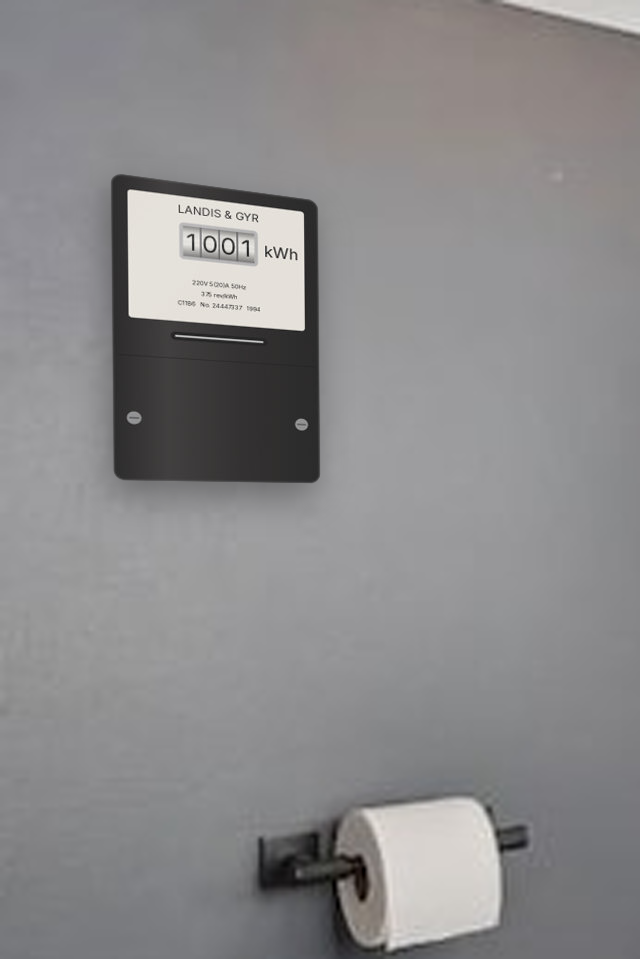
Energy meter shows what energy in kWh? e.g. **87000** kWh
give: **1001** kWh
